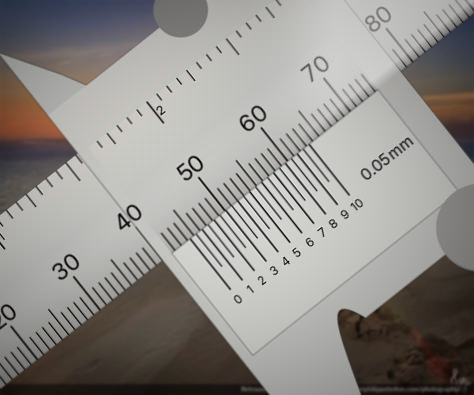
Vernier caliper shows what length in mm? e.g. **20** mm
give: **44.4** mm
